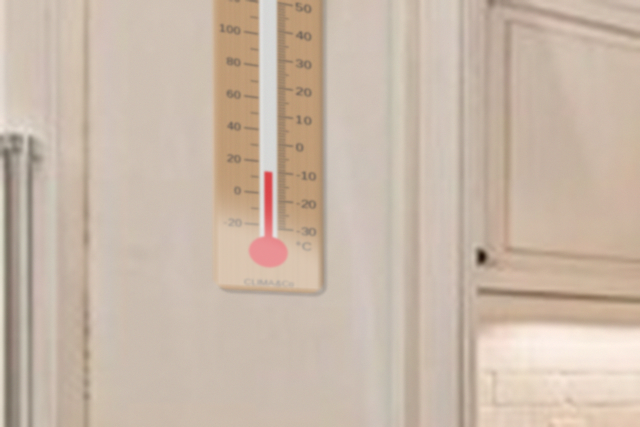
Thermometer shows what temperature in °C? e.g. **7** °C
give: **-10** °C
